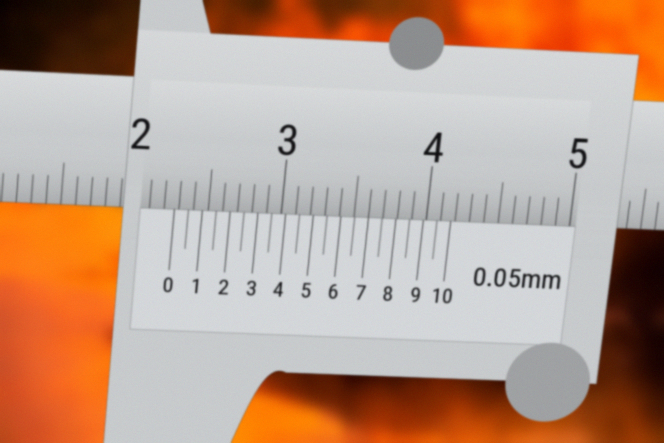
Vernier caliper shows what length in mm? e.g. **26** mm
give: **22.7** mm
